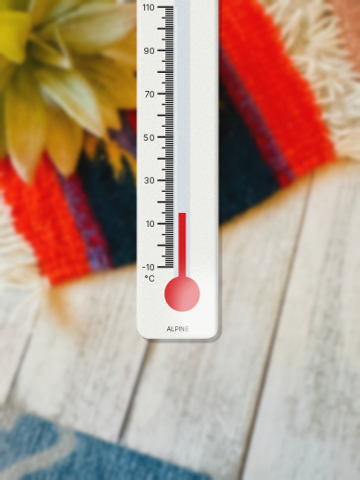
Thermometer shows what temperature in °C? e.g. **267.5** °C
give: **15** °C
